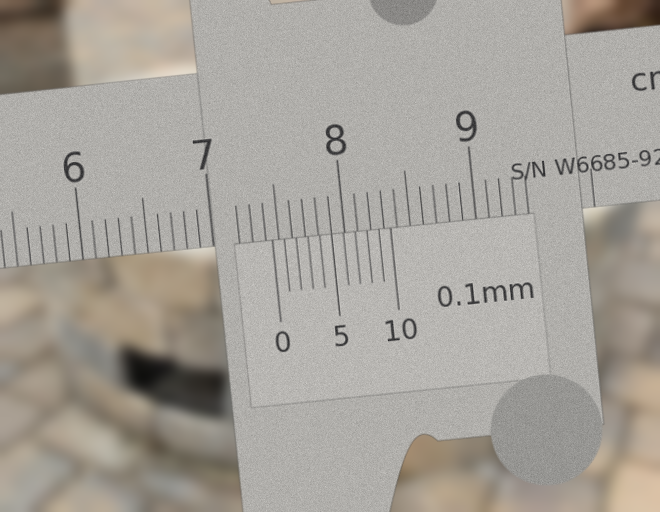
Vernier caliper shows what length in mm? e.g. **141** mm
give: **74.5** mm
